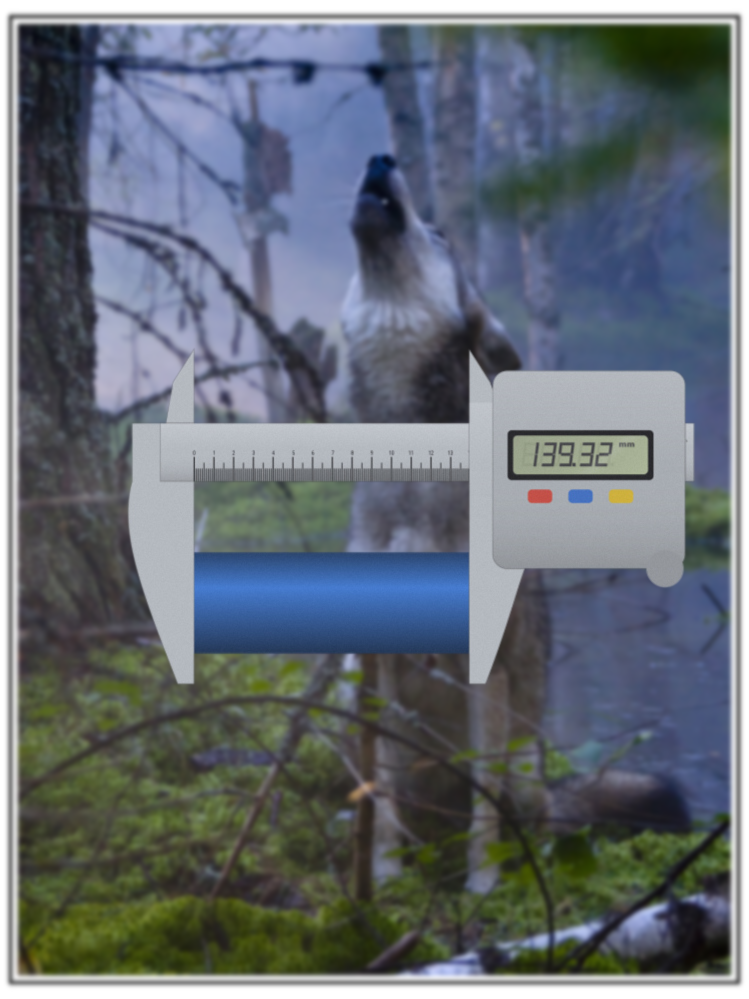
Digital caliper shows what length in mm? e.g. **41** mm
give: **139.32** mm
